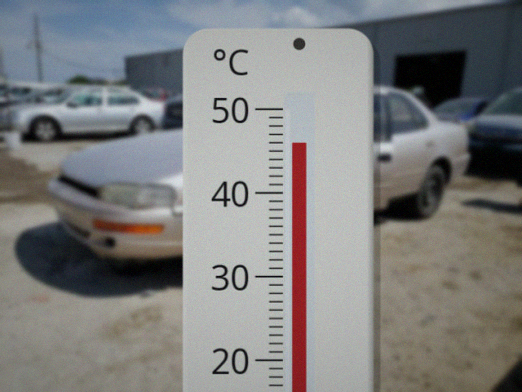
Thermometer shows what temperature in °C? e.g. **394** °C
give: **46** °C
